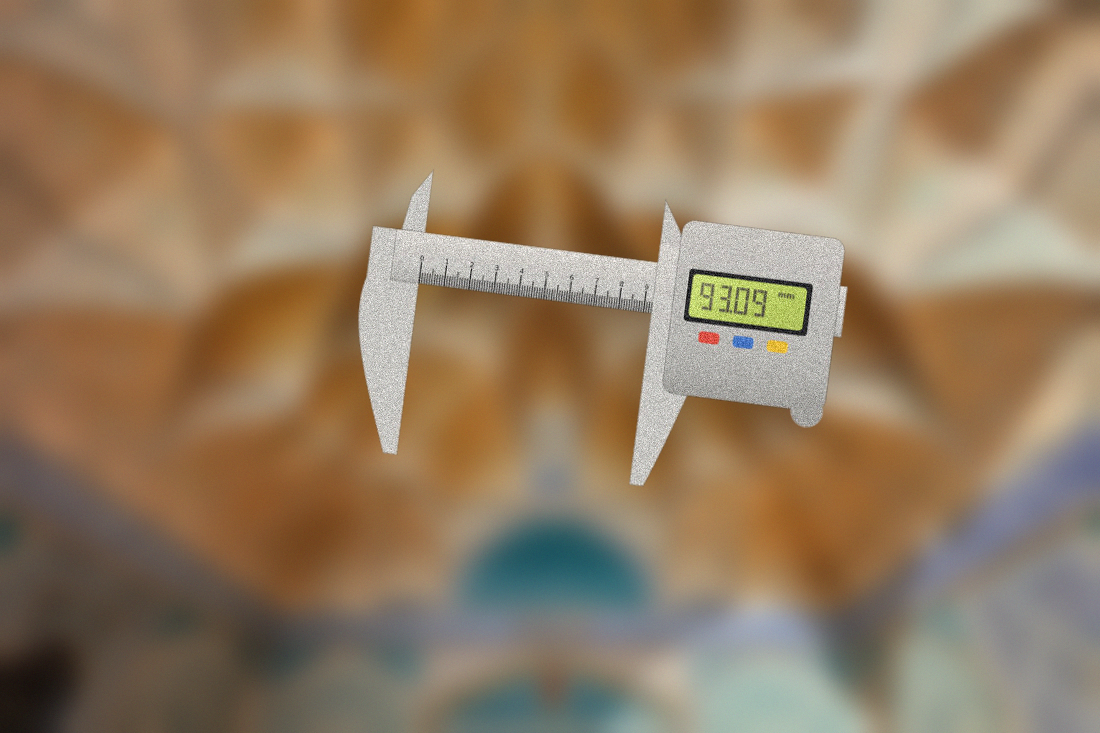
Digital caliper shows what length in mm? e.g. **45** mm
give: **93.09** mm
